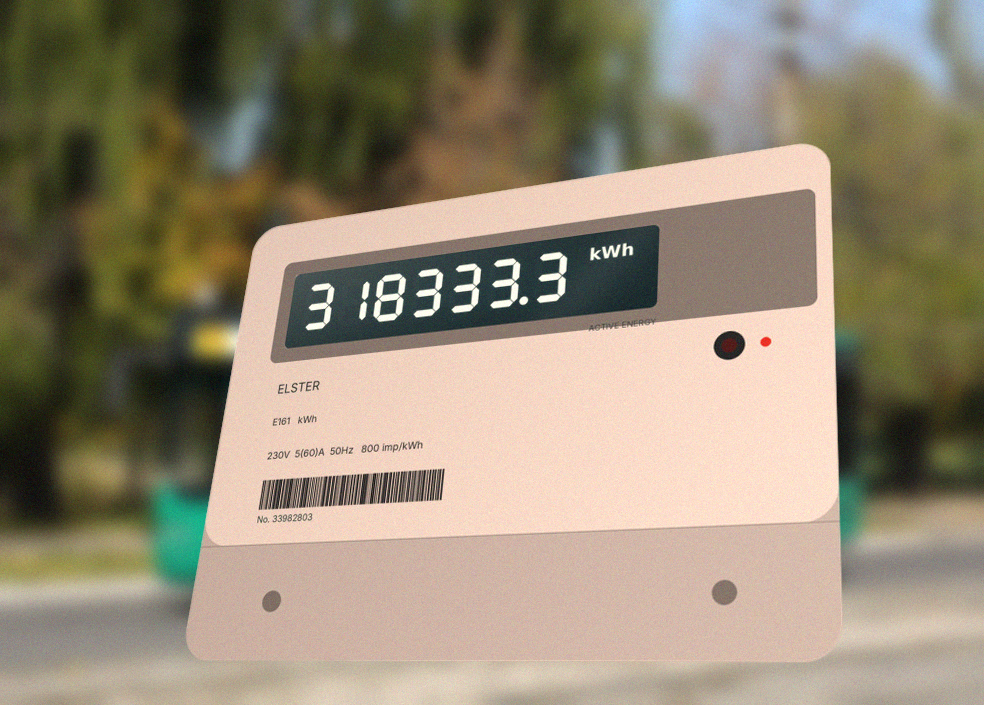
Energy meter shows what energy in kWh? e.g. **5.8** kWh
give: **318333.3** kWh
